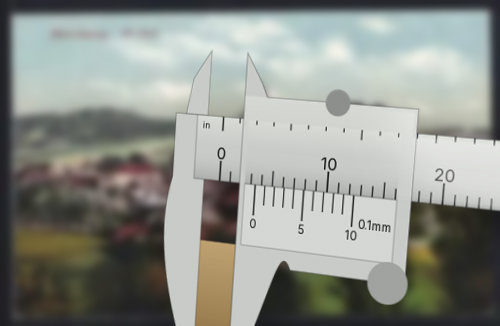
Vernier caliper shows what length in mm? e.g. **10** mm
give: **3.4** mm
